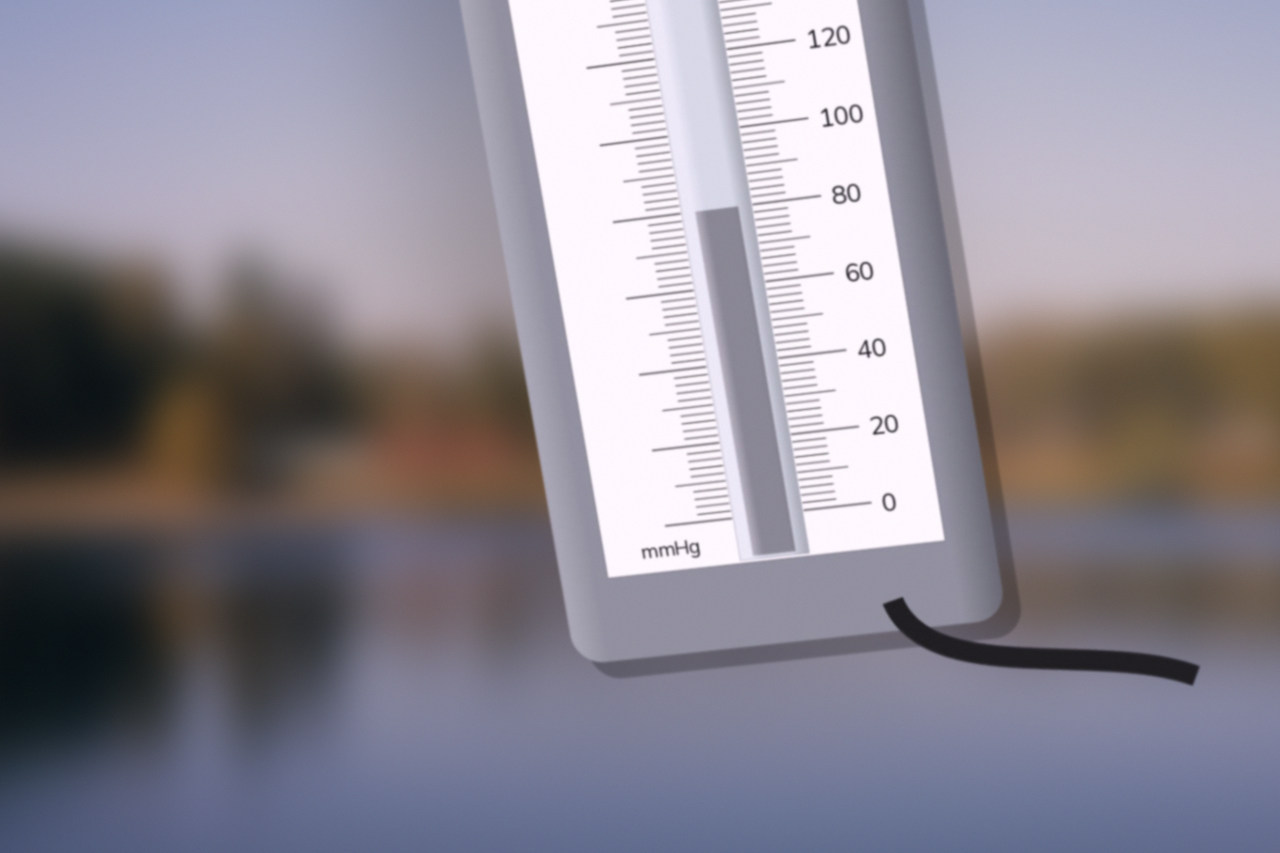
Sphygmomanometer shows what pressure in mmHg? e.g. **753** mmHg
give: **80** mmHg
